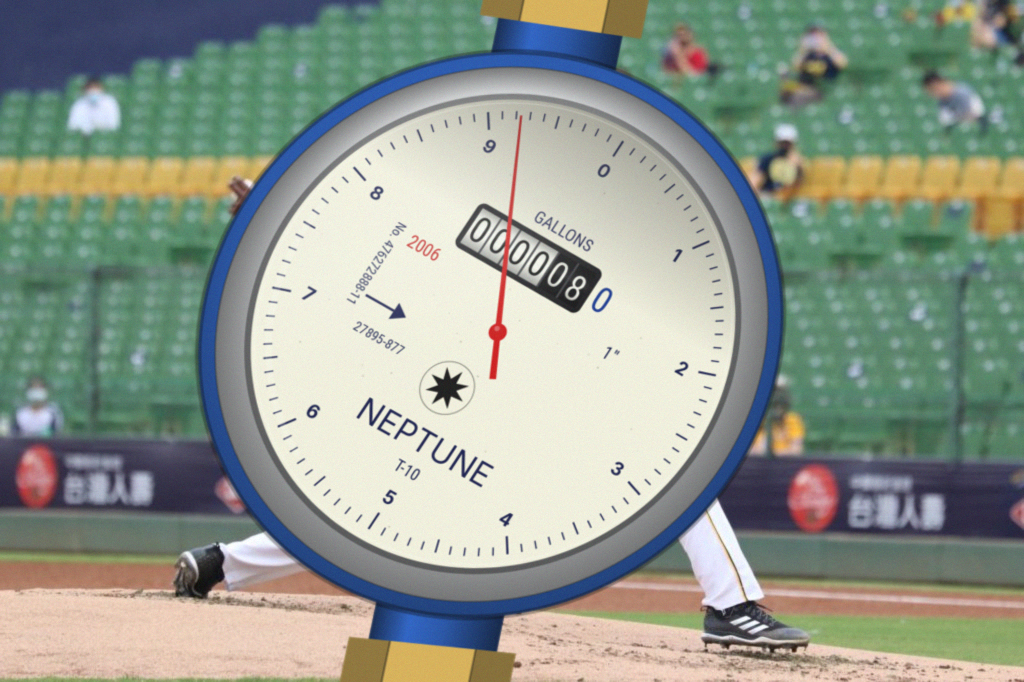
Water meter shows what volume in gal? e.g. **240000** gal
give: **79.2** gal
